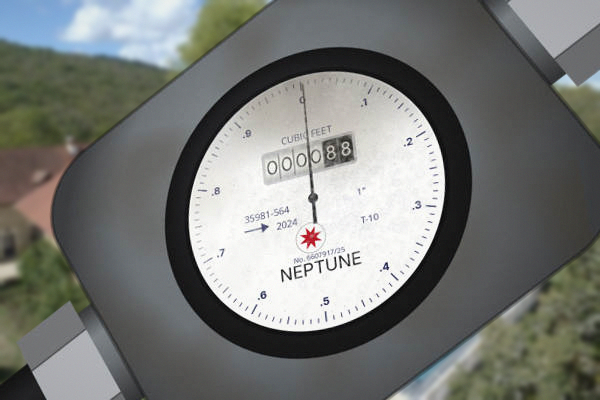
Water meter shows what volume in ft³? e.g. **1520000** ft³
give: **88.00** ft³
